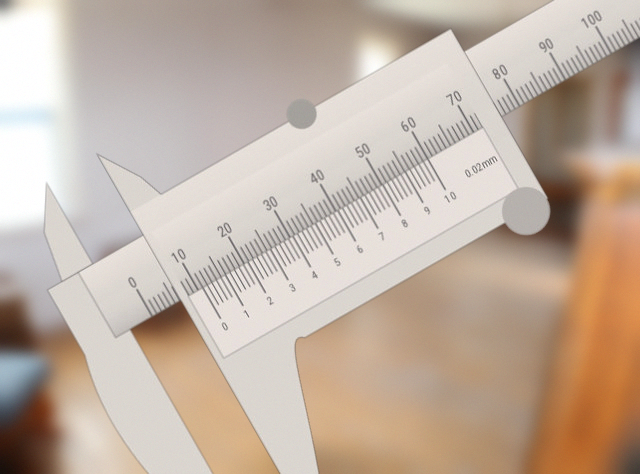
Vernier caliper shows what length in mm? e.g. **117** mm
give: **11.0** mm
